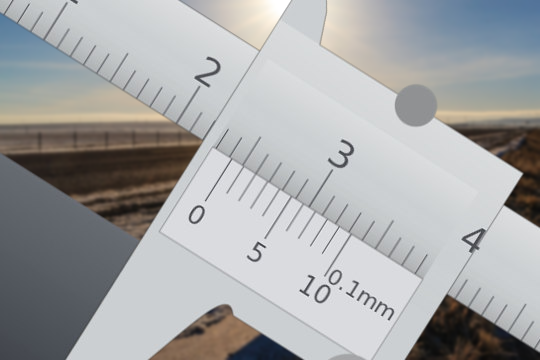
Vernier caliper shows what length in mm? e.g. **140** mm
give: **24.2** mm
